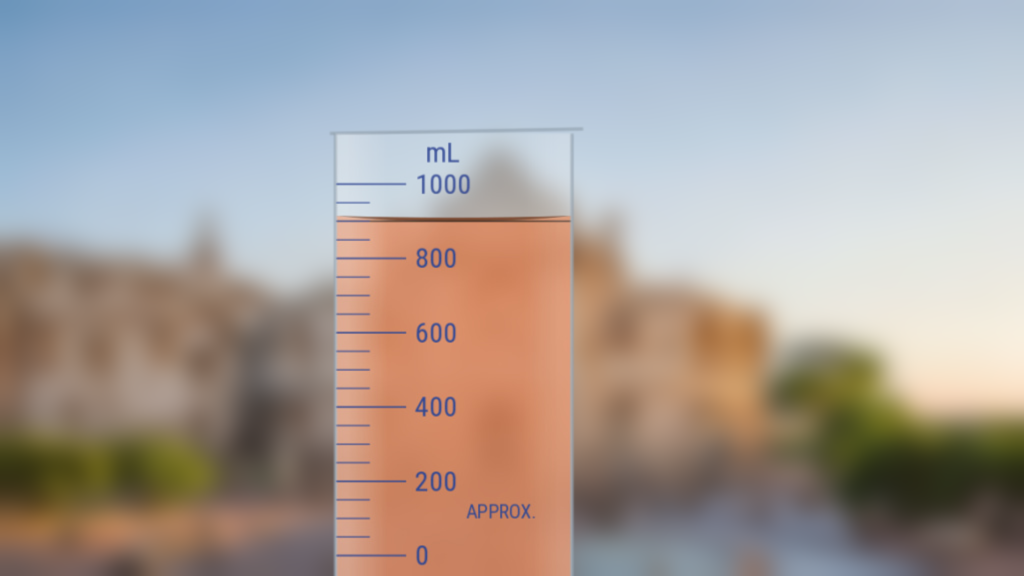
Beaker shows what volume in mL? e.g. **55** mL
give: **900** mL
